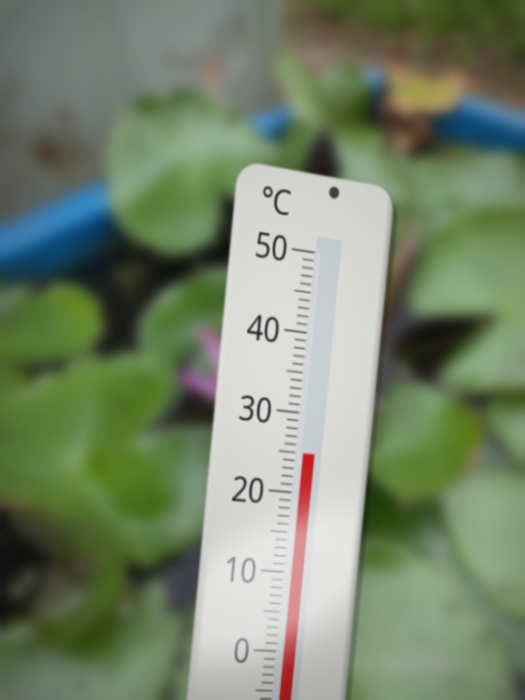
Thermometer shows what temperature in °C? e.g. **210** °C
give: **25** °C
